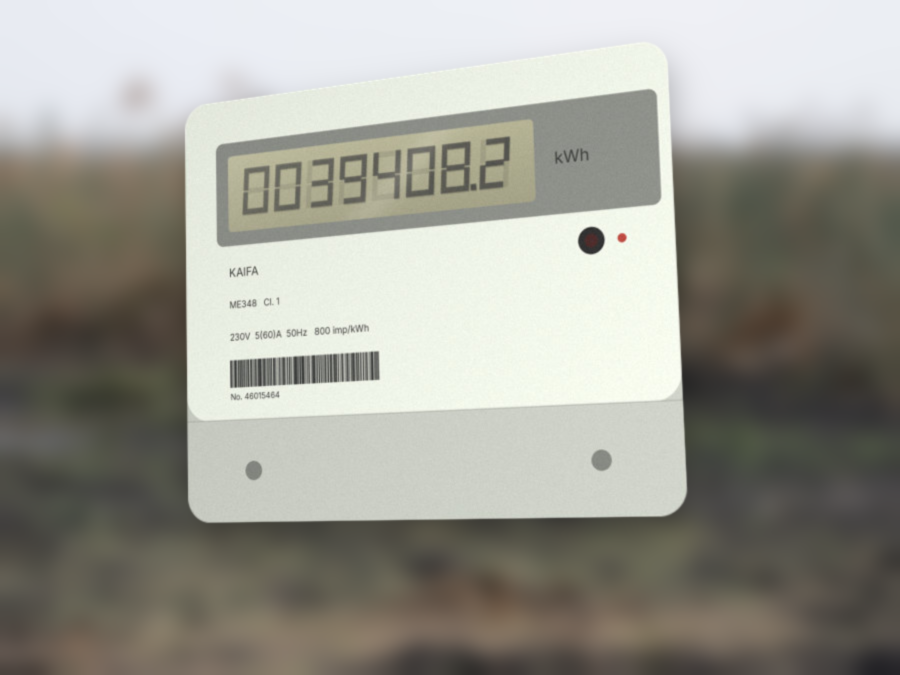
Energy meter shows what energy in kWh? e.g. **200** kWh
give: **39408.2** kWh
